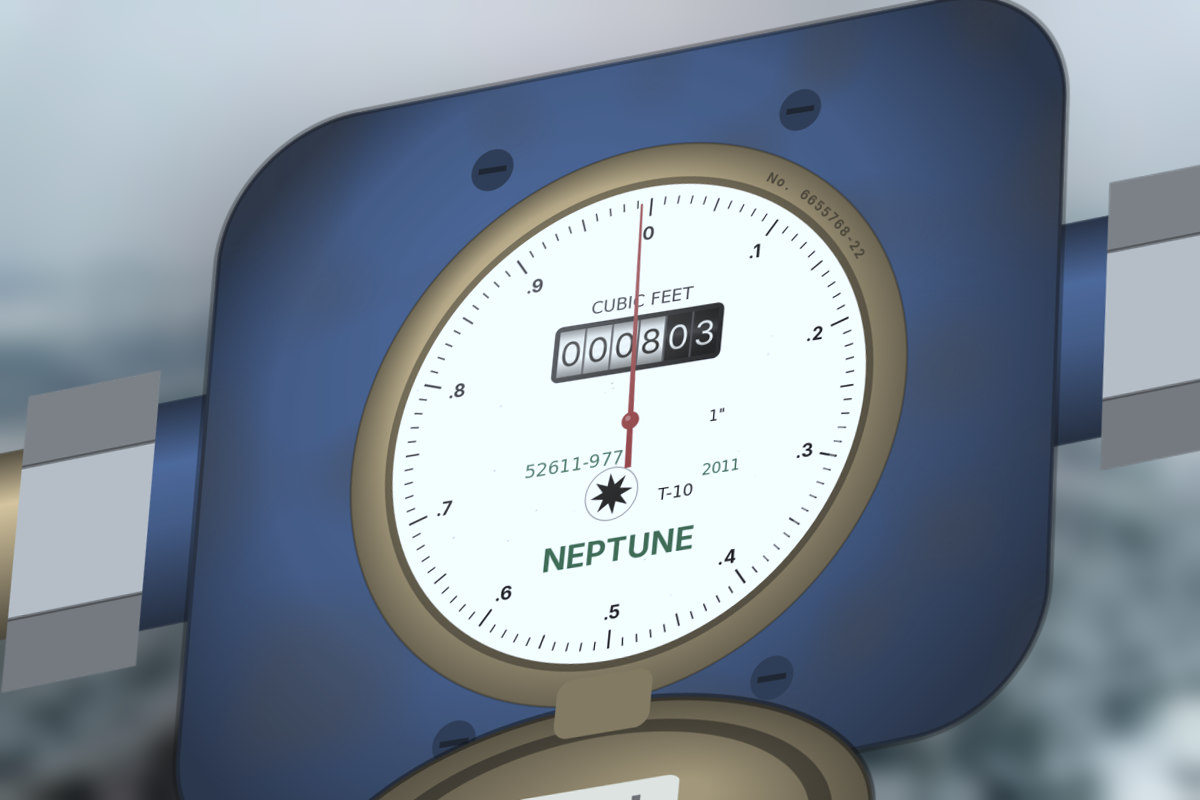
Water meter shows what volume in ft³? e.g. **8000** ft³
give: **802.99** ft³
